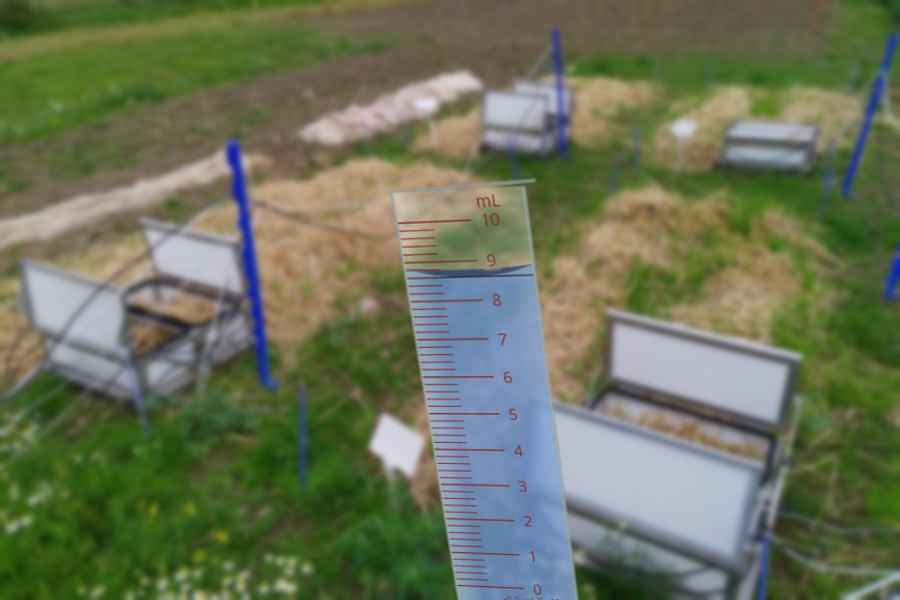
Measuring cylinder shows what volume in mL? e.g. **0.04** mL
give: **8.6** mL
